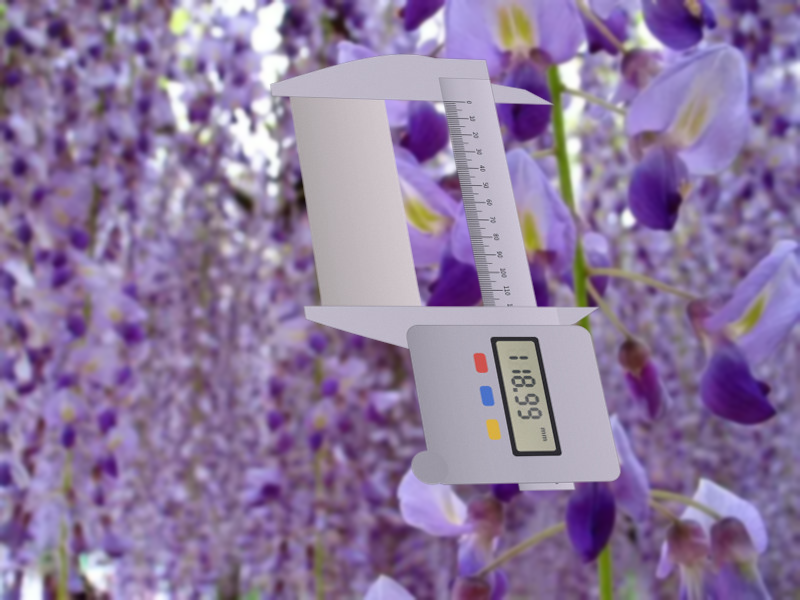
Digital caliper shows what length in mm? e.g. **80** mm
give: **118.99** mm
